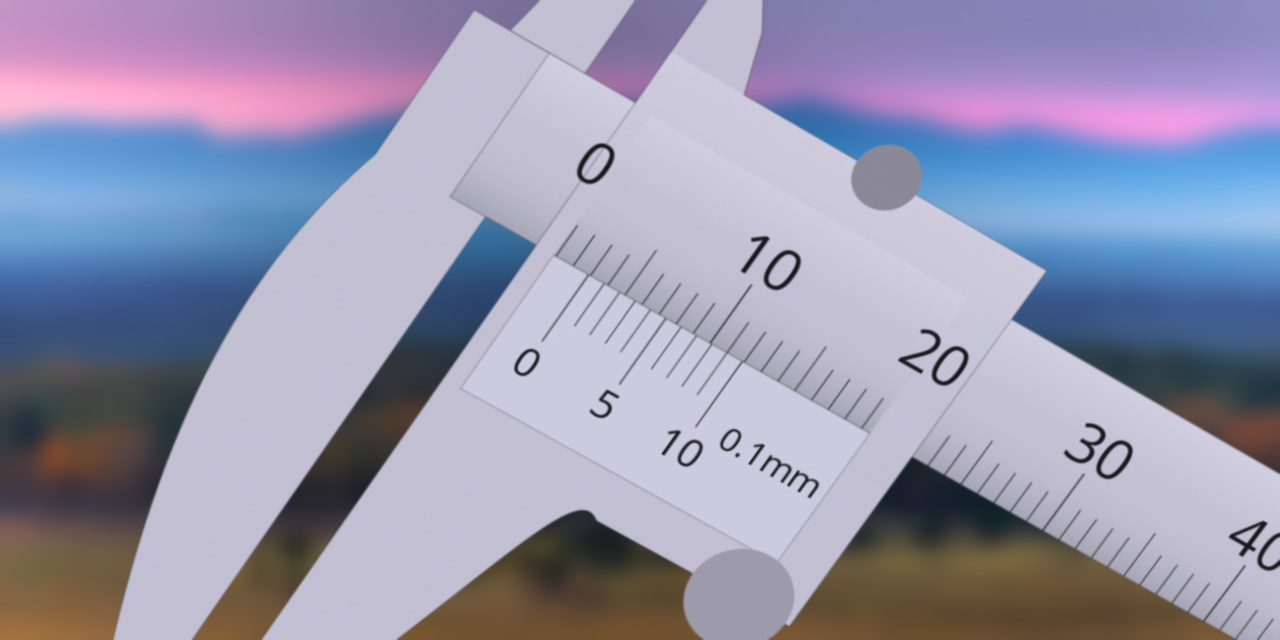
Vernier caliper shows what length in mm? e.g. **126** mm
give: **2.9** mm
